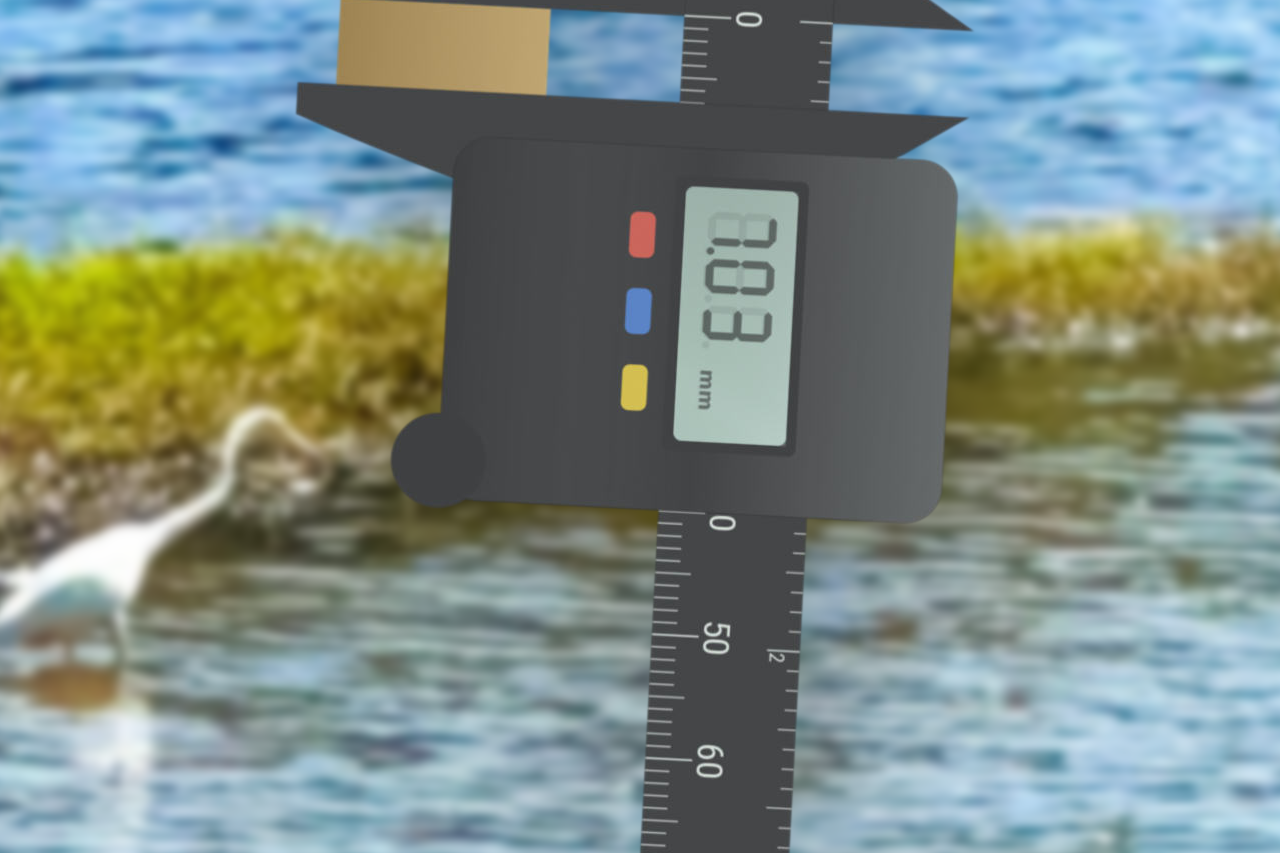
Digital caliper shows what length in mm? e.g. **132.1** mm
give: **7.03** mm
